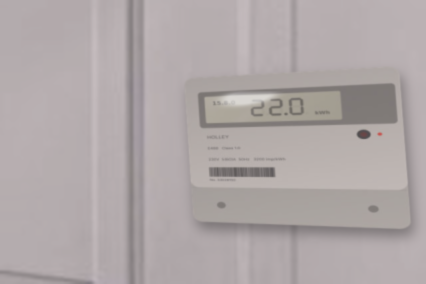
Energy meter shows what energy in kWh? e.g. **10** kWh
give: **22.0** kWh
